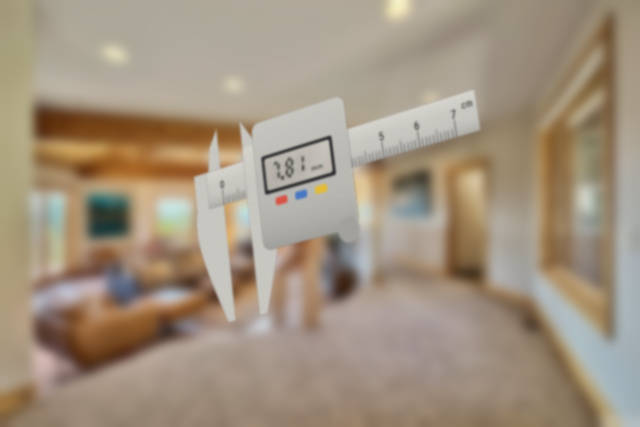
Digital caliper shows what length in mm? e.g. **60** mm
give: **7.81** mm
